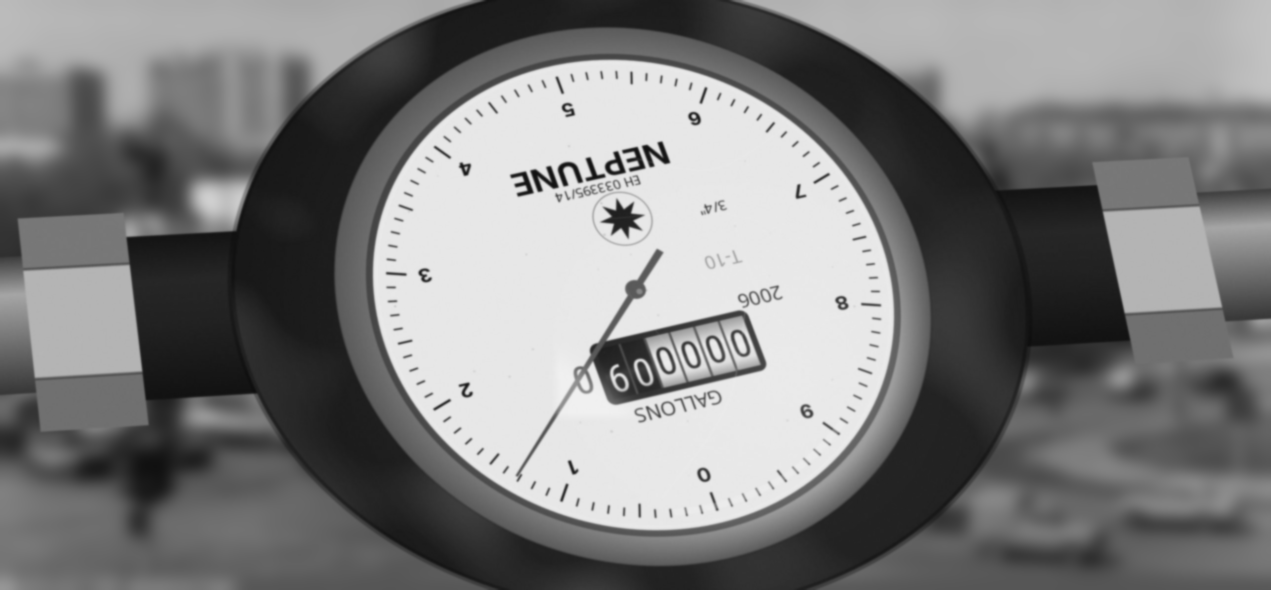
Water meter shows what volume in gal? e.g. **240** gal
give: **91.3** gal
